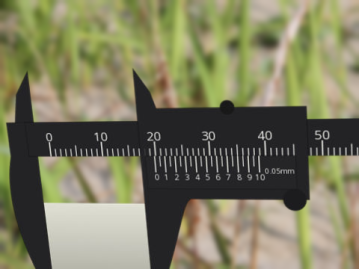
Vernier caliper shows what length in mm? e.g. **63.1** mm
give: **19.8** mm
